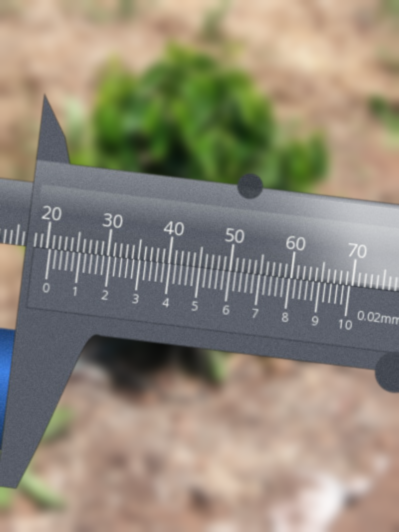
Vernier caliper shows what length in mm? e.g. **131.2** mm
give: **20.5** mm
